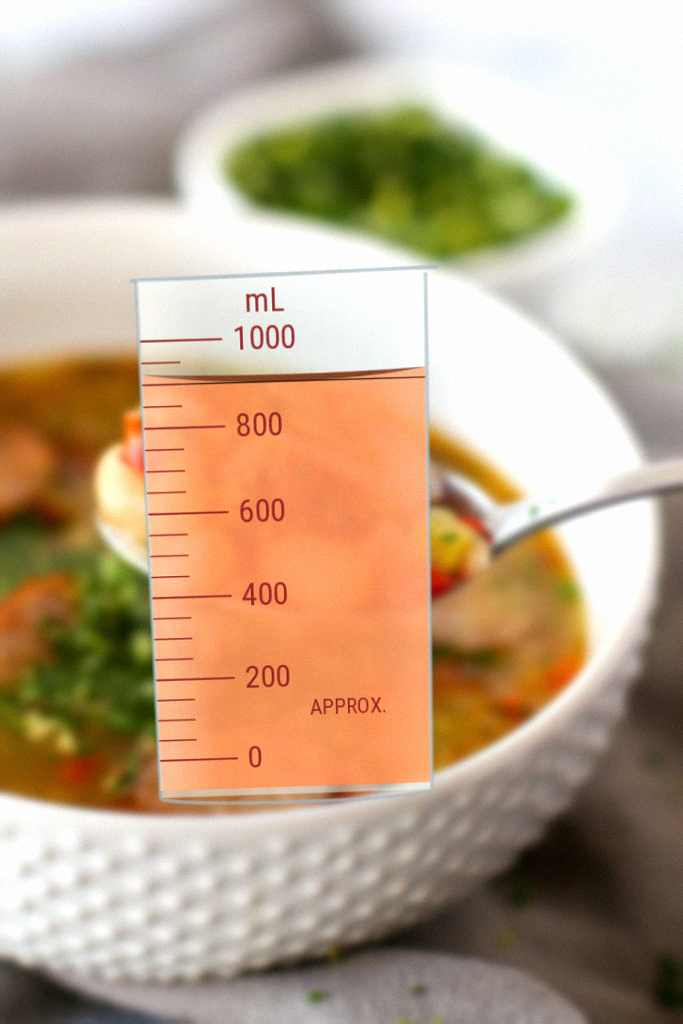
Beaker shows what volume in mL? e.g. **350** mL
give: **900** mL
